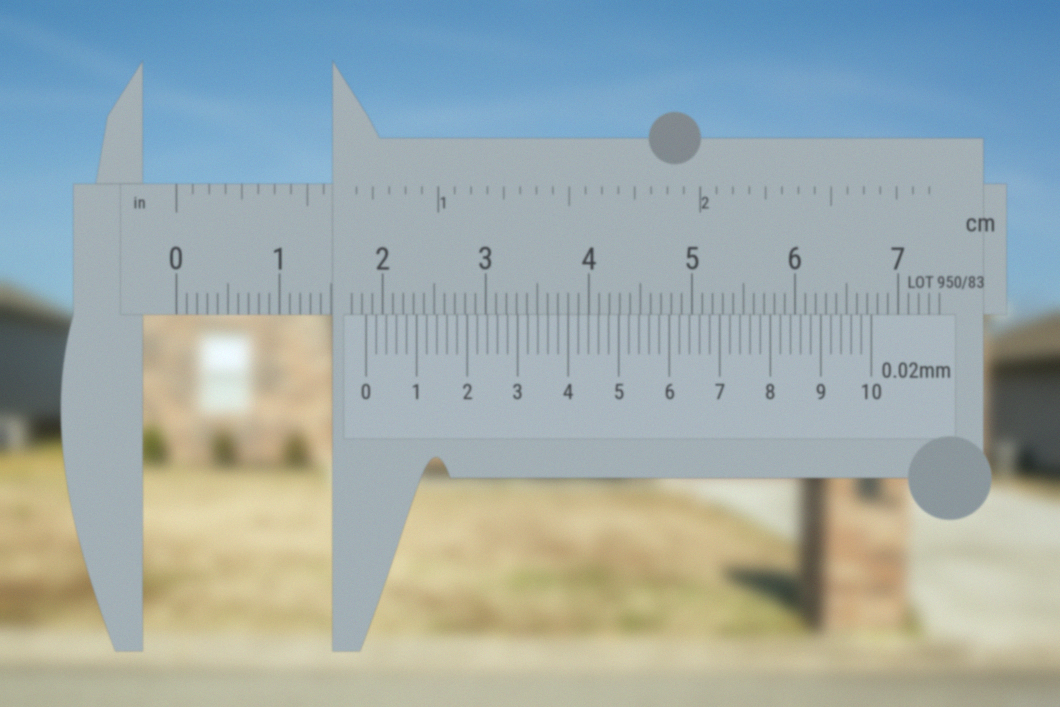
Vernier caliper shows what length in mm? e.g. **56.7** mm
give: **18.4** mm
